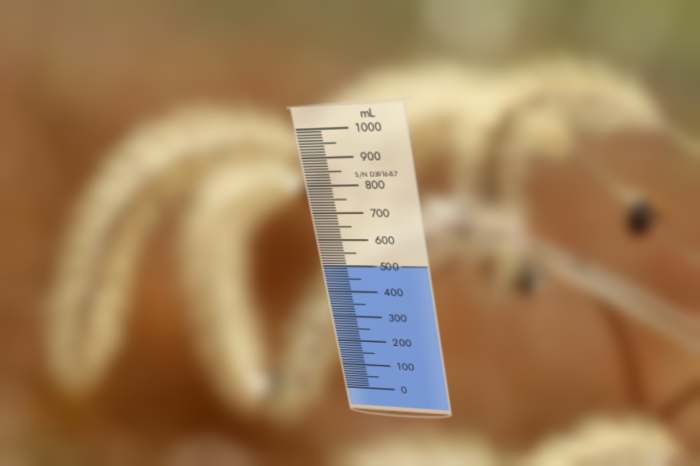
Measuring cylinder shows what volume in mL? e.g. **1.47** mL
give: **500** mL
